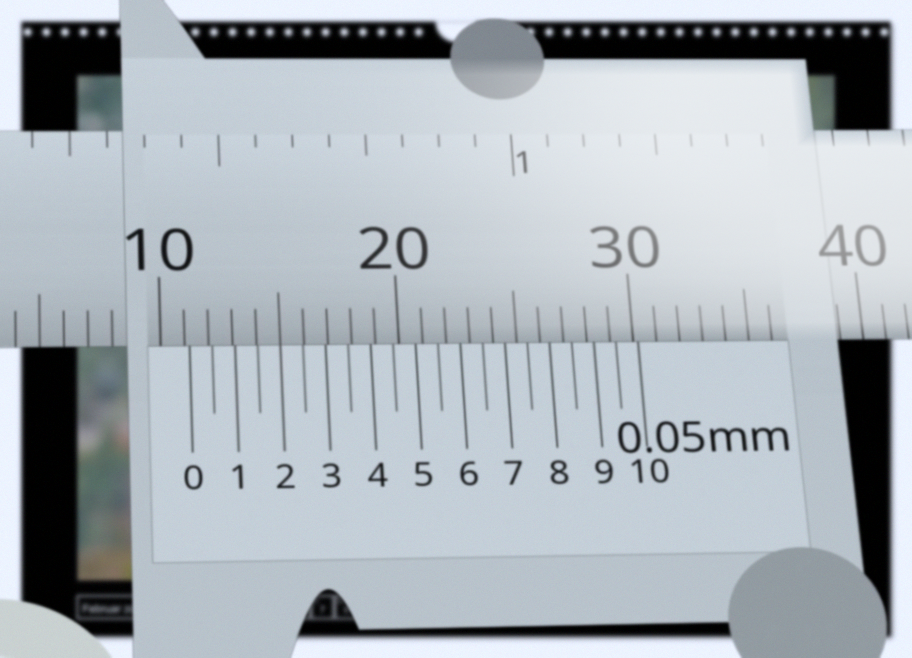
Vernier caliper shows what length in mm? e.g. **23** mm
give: **11.2** mm
